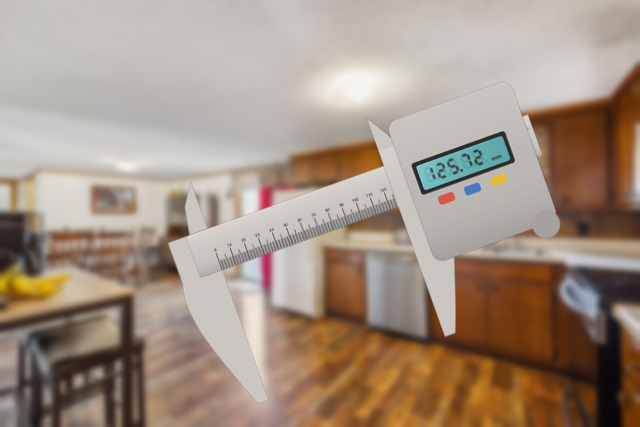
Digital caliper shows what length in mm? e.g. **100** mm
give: **125.72** mm
